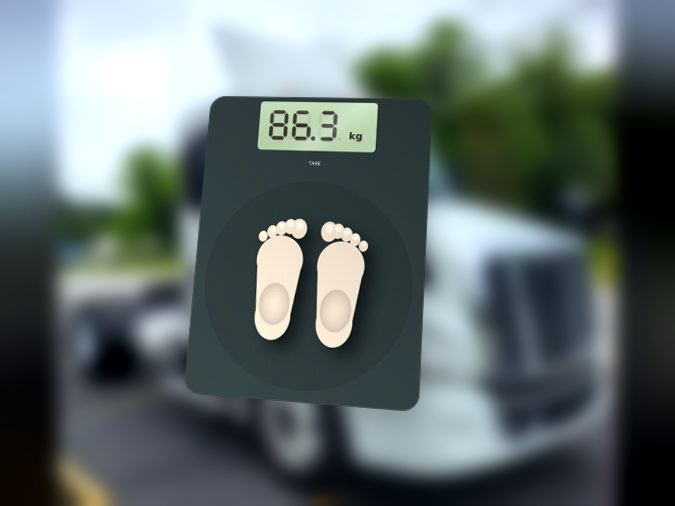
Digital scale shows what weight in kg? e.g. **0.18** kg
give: **86.3** kg
